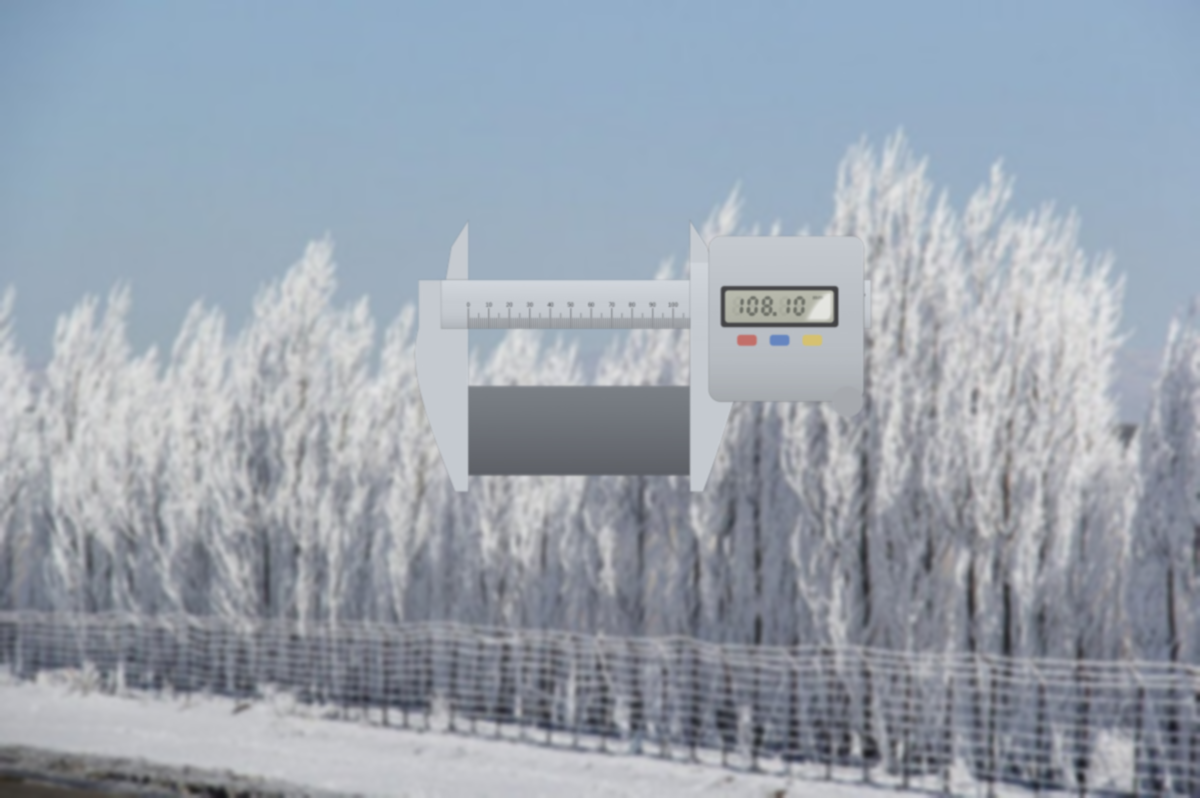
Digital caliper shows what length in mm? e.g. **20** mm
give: **108.10** mm
